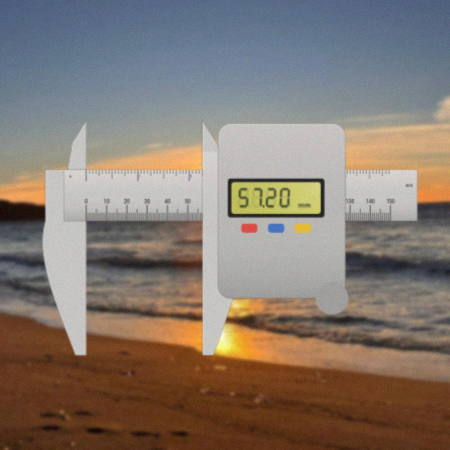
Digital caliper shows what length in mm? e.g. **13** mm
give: **57.20** mm
